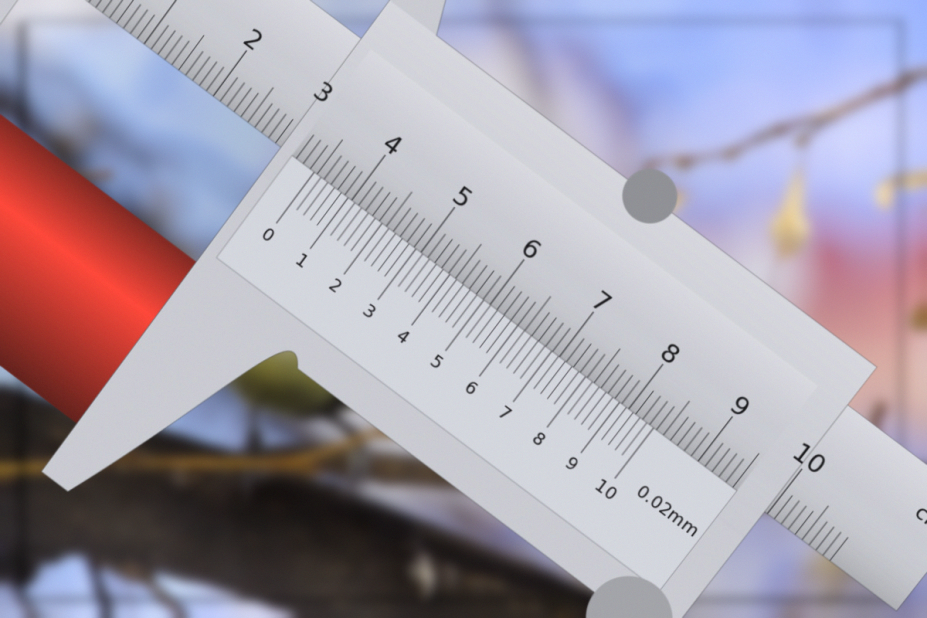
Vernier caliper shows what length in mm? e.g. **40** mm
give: **34.6** mm
